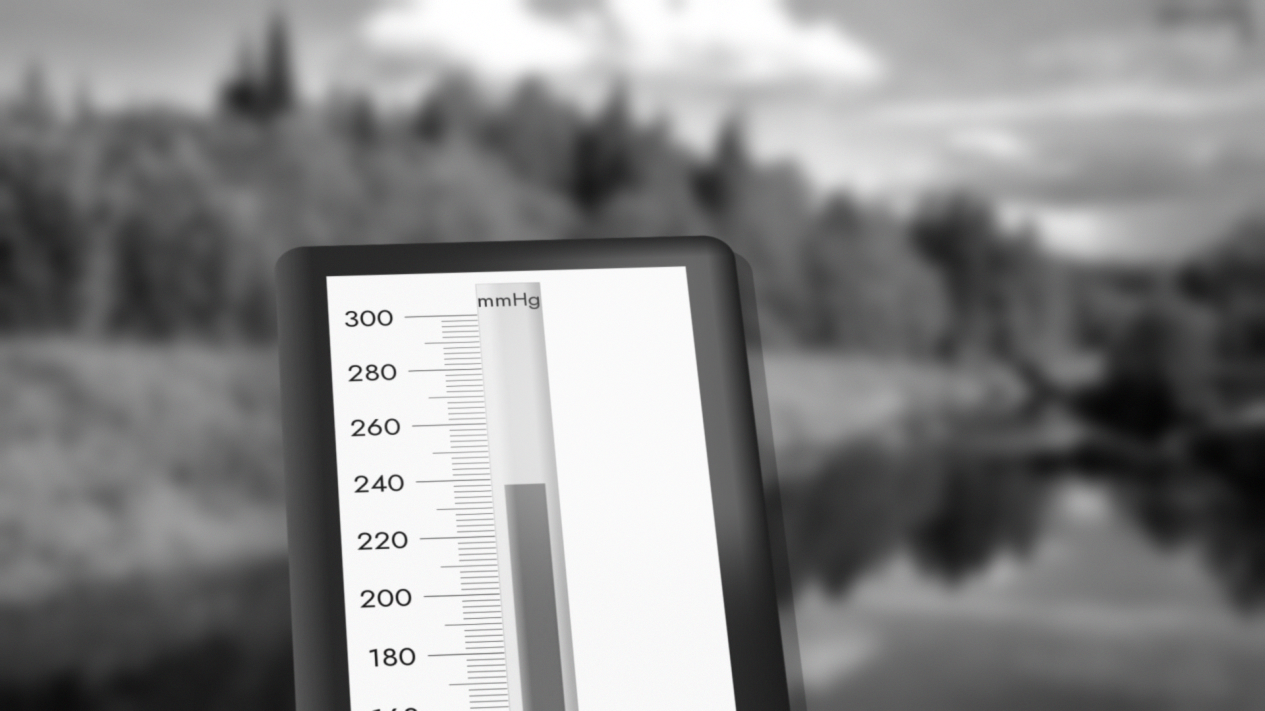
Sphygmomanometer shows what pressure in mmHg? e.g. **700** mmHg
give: **238** mmHg
